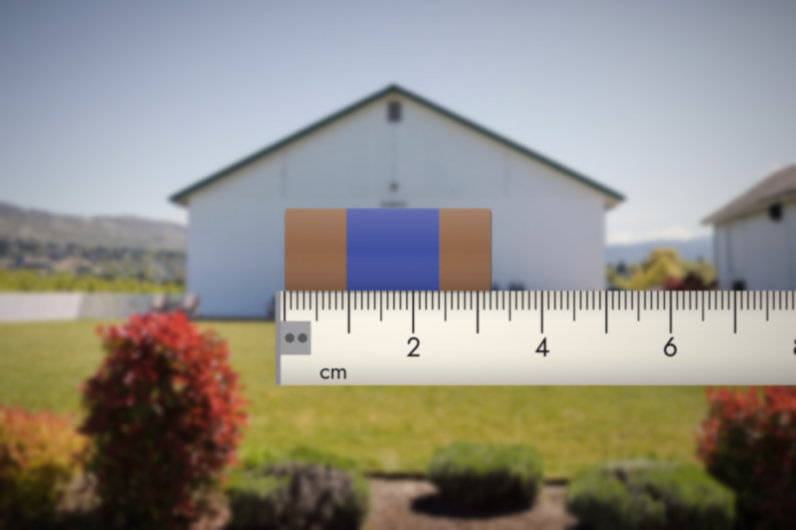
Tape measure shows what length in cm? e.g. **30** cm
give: **3.2** cm
